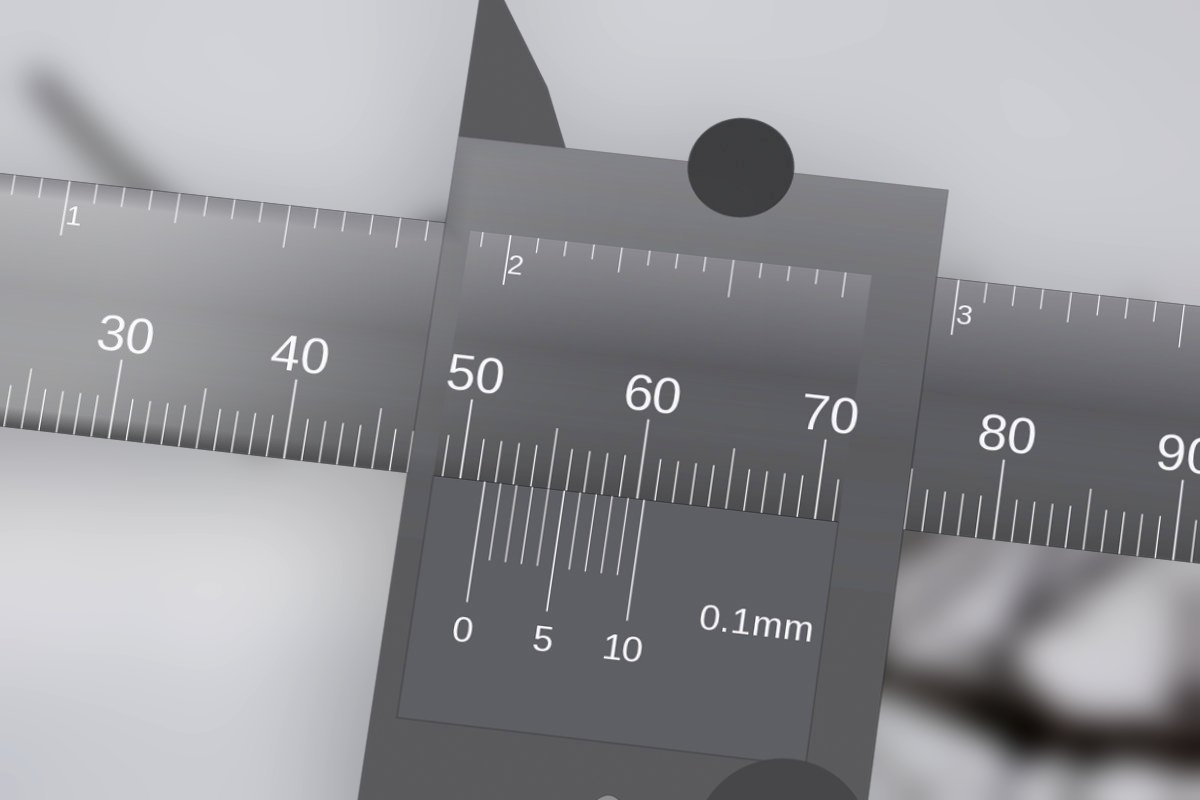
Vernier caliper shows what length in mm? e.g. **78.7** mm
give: **51.4** mm
